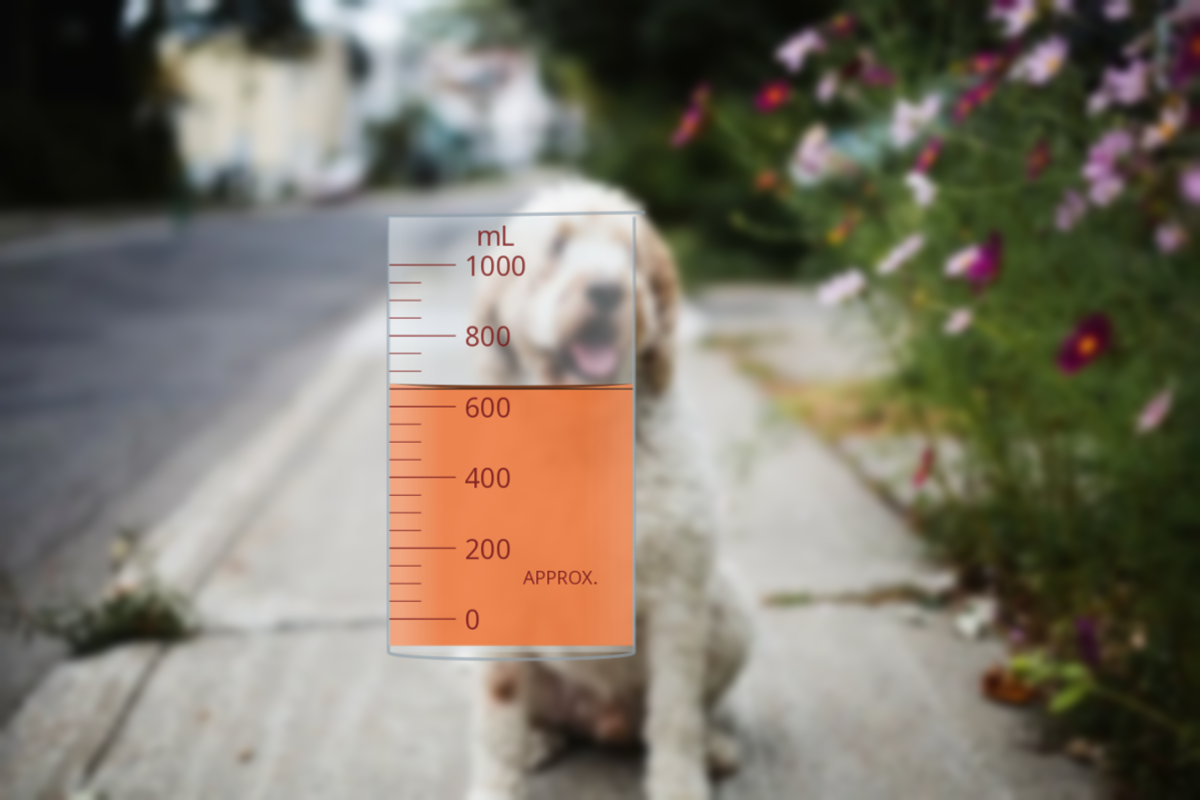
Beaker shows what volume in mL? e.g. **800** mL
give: **650** mL
